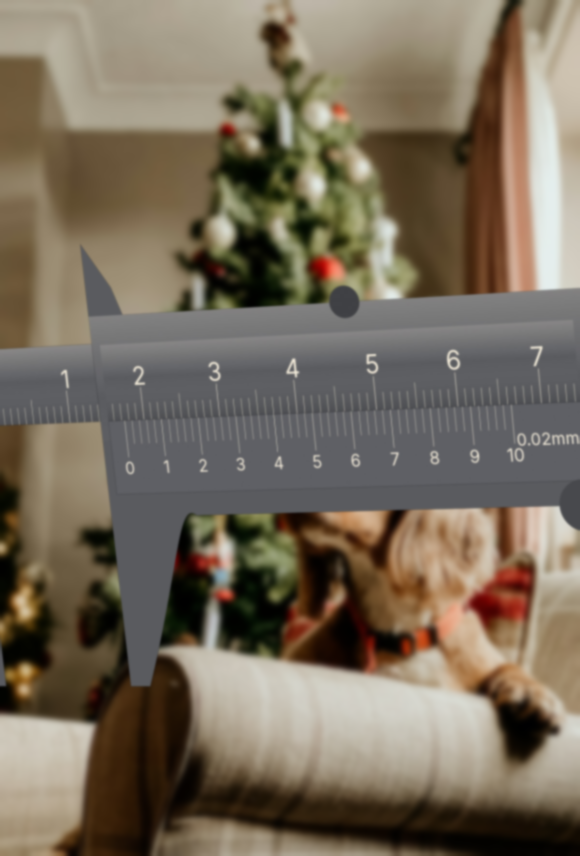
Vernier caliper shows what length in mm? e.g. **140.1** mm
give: **17.4** mm
